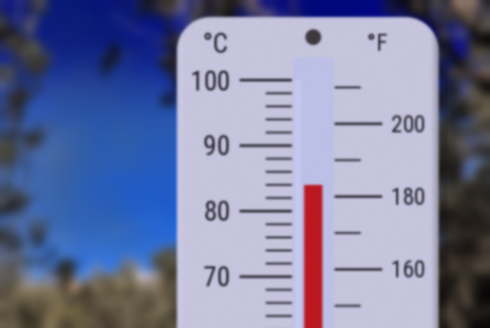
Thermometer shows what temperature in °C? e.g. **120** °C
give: **84** °C
